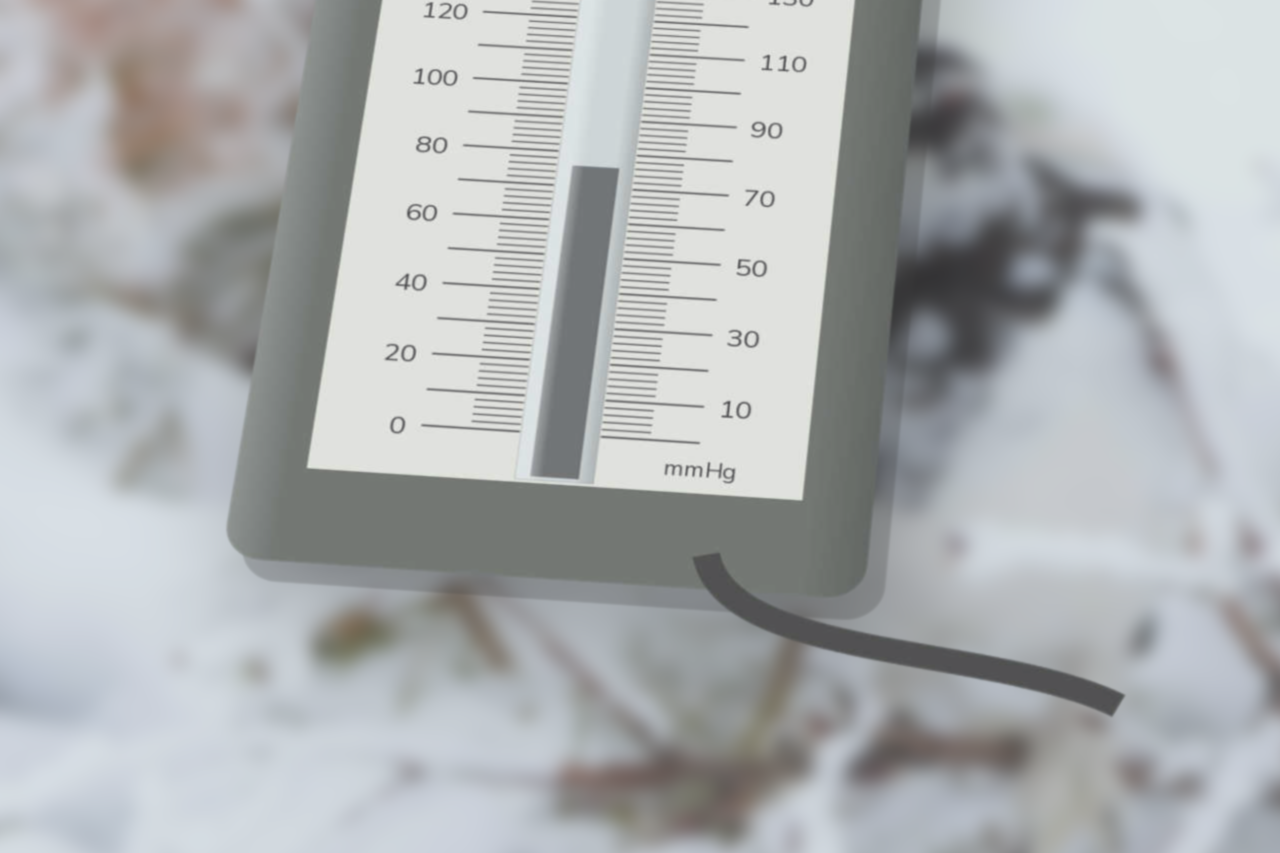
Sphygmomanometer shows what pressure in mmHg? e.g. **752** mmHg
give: **76** mmHg
